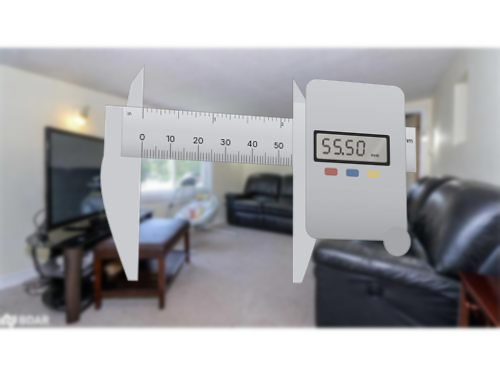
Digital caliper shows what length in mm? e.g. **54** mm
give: **55.50** mm
